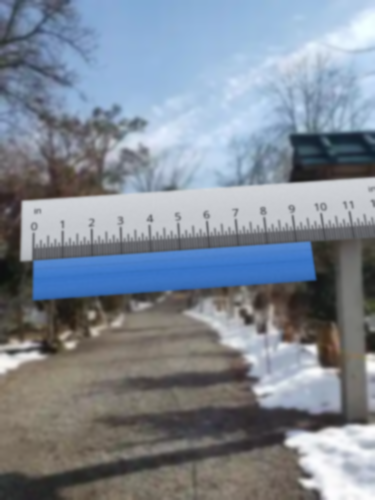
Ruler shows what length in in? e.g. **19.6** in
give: **9.5** in
